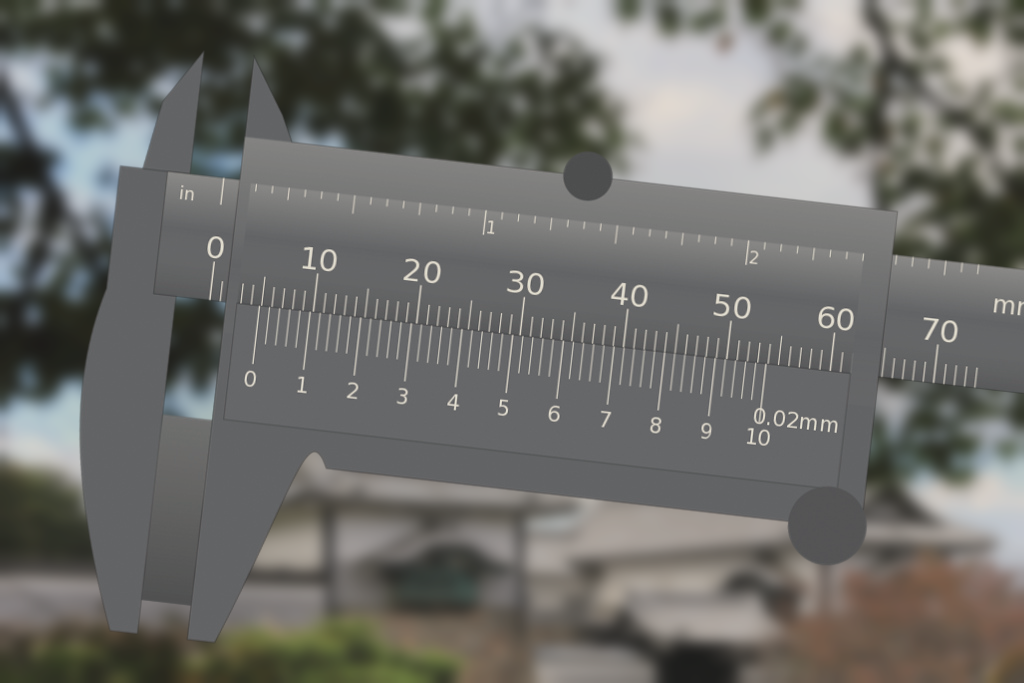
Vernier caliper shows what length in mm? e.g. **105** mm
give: **4.8** mm
